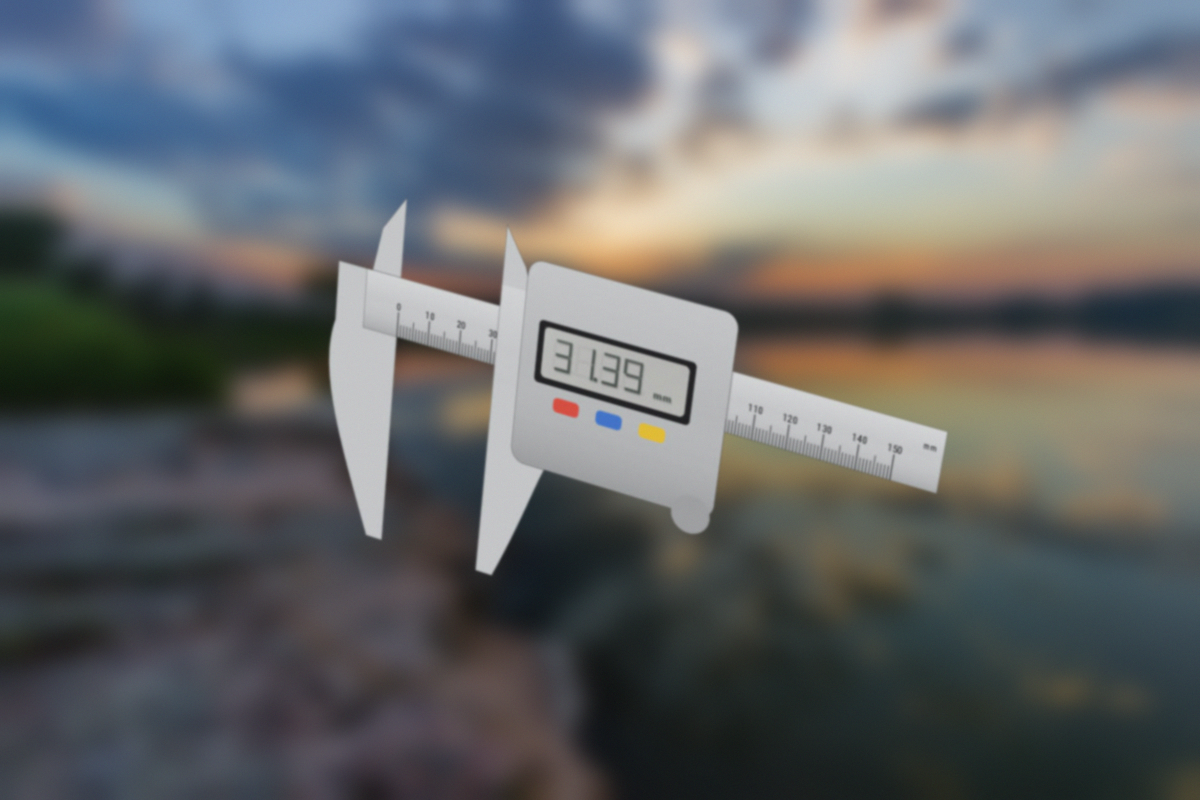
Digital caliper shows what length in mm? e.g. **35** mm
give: **31.39** mm
